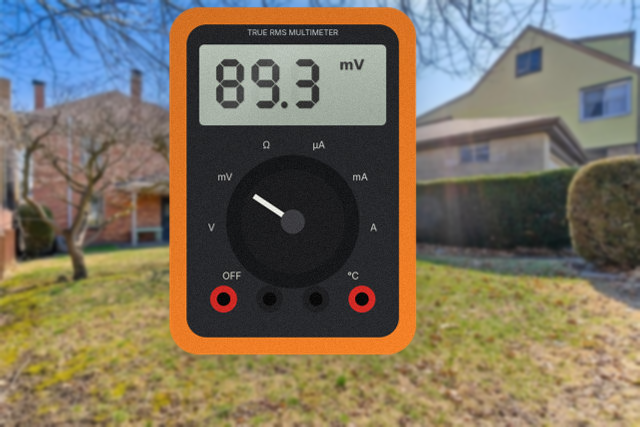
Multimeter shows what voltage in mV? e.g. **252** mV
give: **89.3** mV
